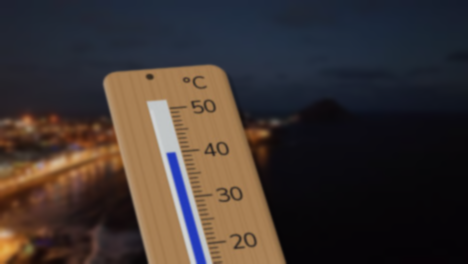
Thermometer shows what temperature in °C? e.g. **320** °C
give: **40** °C
